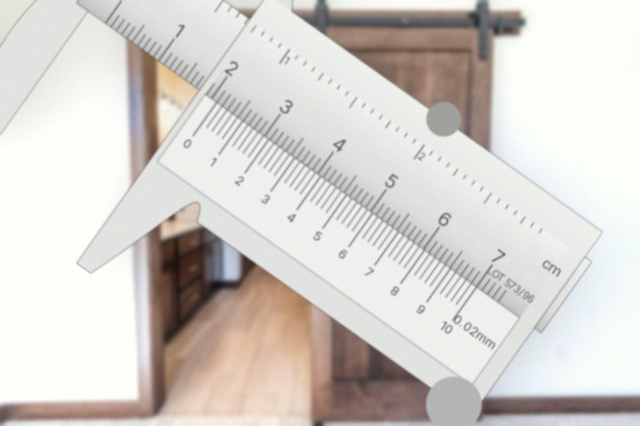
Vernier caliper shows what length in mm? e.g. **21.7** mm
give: **21.0** mm
